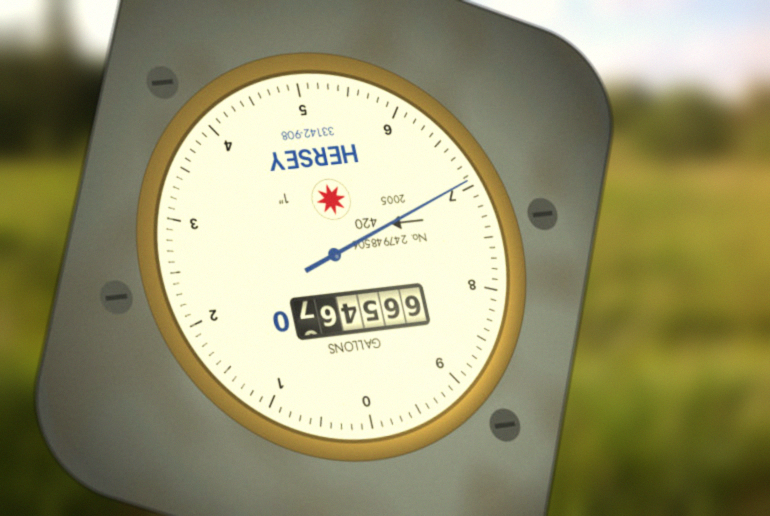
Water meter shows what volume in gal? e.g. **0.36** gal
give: **6654666.9** gal
